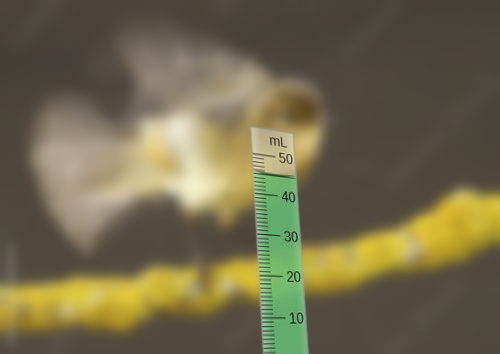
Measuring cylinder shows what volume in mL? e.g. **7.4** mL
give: **45** mL
